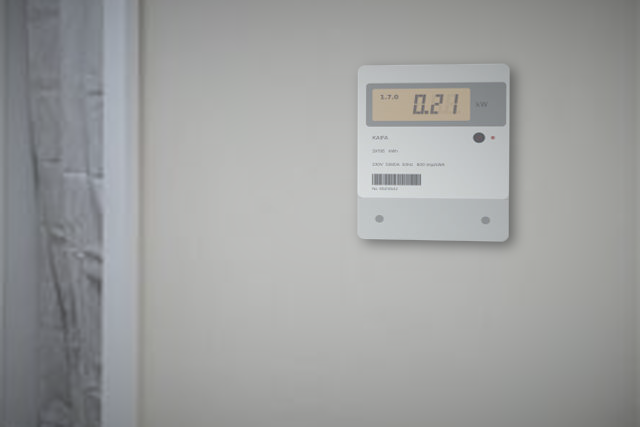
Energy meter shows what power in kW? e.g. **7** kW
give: **0.21** kW
